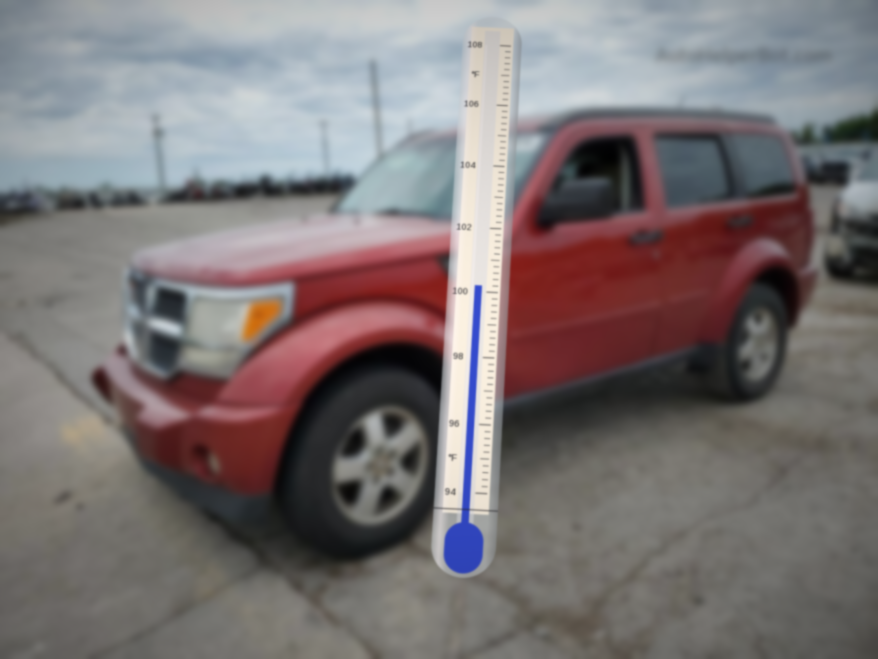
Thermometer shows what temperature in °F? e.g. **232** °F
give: **100.2** °F
